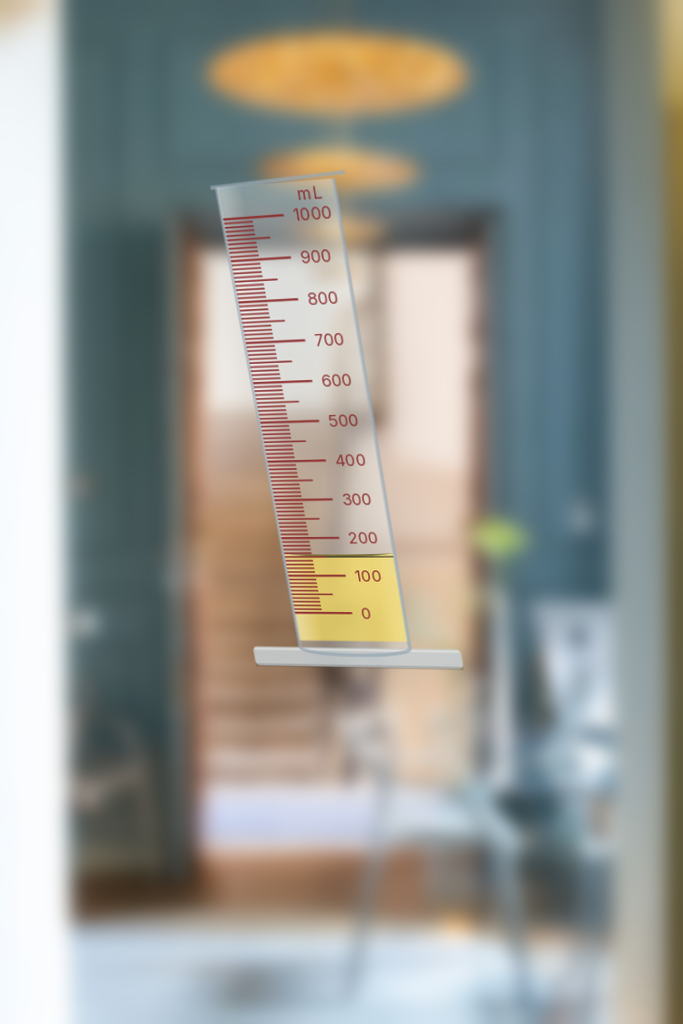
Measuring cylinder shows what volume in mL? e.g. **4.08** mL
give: **150** mL
